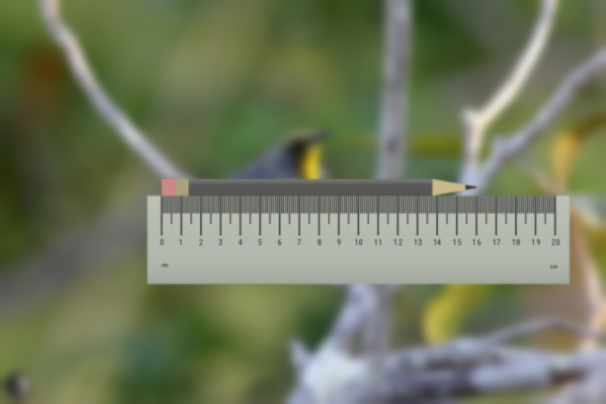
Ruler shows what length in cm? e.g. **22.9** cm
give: **16** cm
